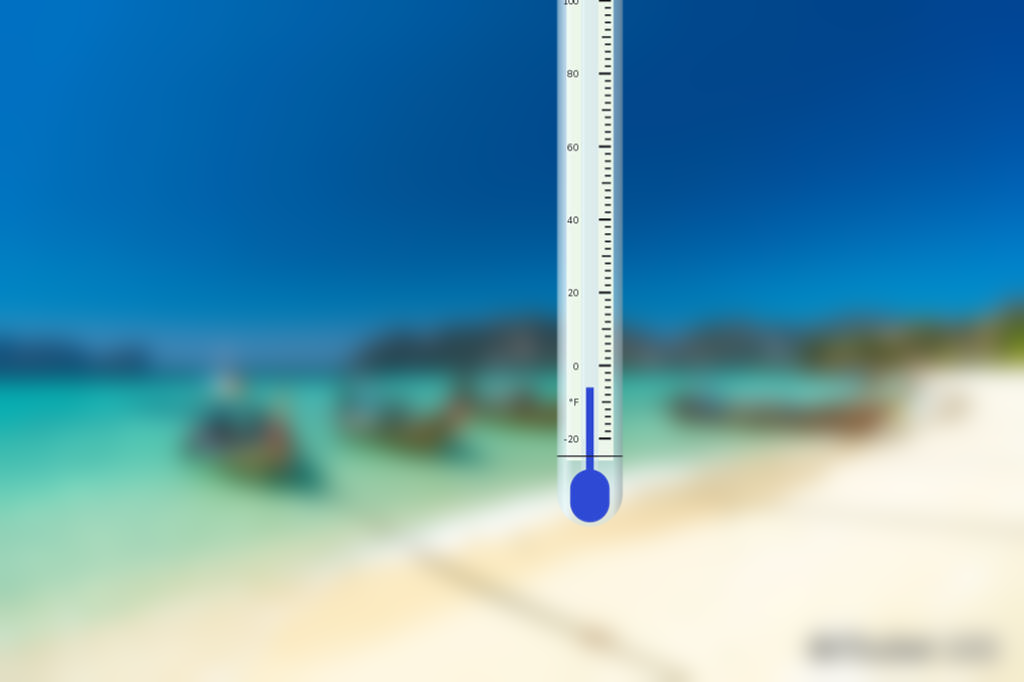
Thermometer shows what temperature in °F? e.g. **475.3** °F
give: **-6** °F
